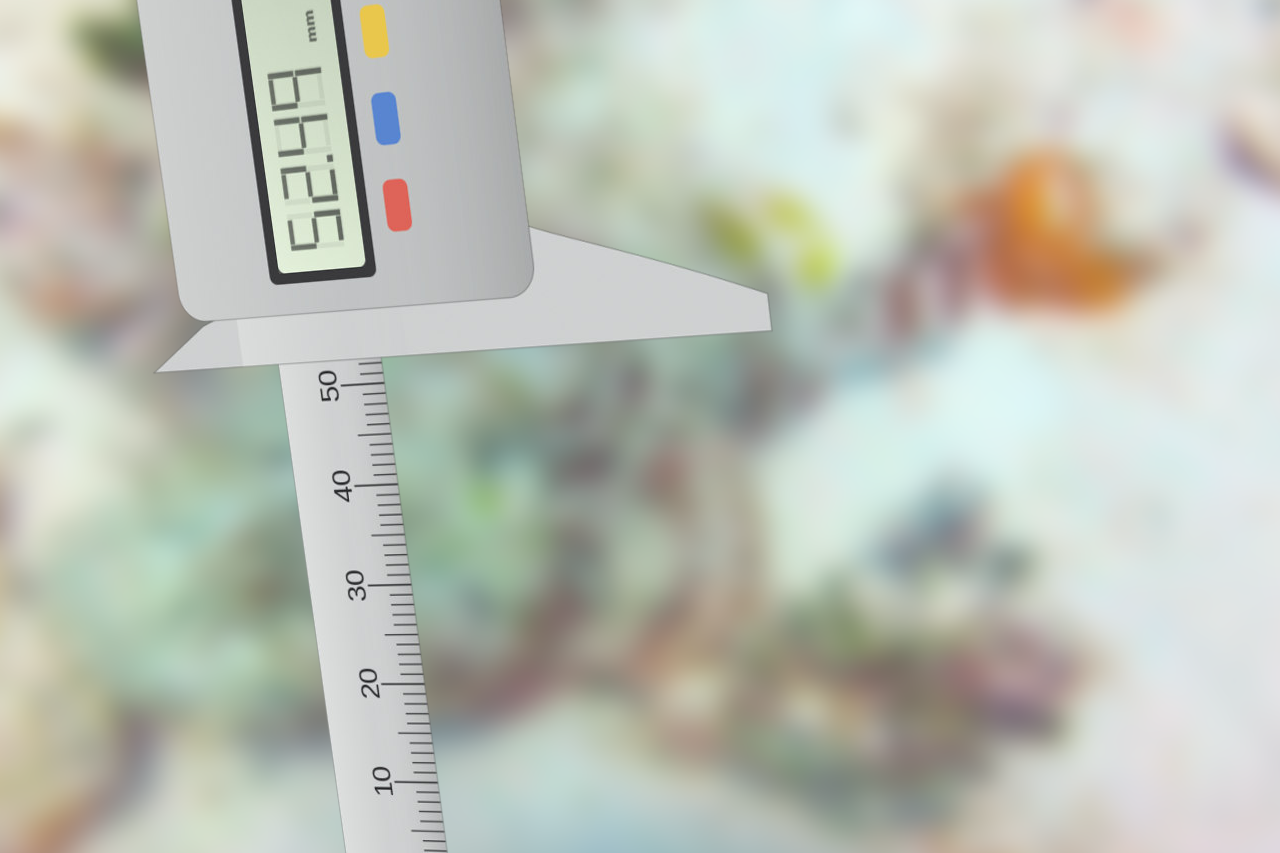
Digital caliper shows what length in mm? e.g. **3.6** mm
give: **52.49** mm
